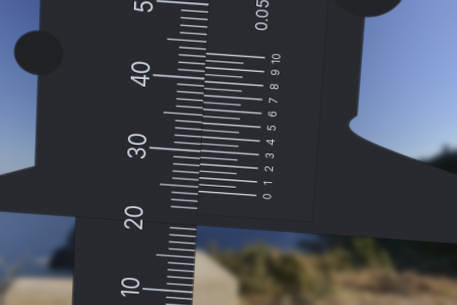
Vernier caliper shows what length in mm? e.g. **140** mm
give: **24.4** mm
